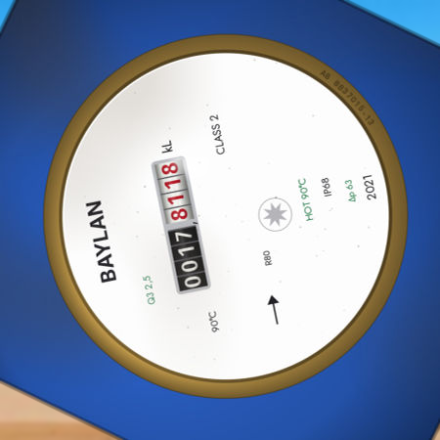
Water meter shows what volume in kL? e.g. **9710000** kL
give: **17.8118** kL
